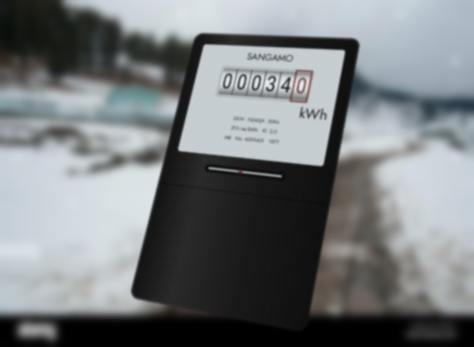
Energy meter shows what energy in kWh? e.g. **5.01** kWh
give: **34.0** kWh
